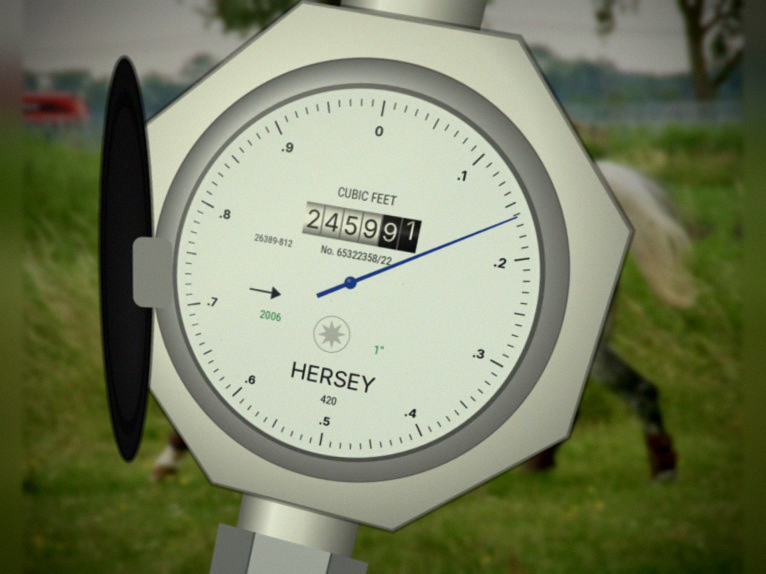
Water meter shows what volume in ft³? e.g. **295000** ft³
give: **245991.16** ft³
